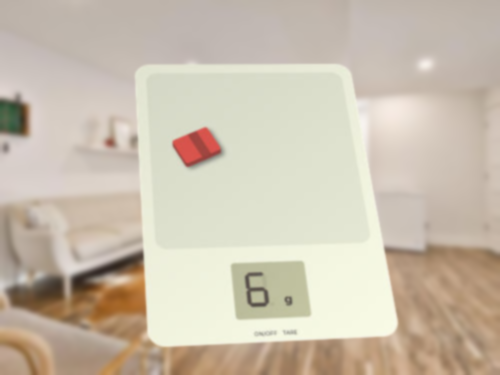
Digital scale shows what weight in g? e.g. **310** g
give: **6** g
